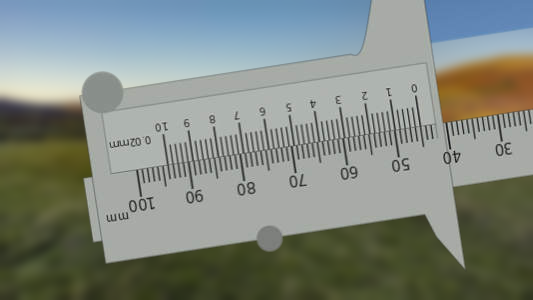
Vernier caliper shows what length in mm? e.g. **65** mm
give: **45.0** mm
